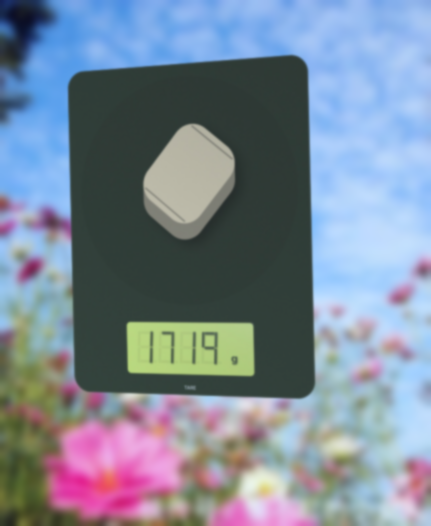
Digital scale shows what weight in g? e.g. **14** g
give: **1719** g
